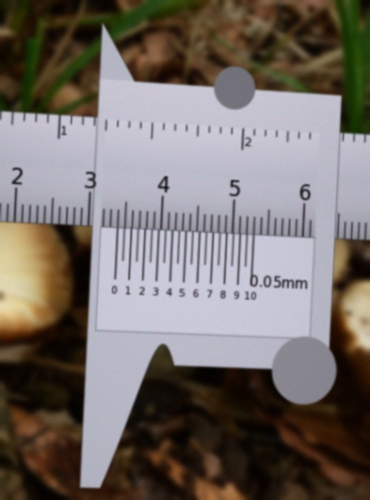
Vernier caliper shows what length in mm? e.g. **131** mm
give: **34.0** mm
